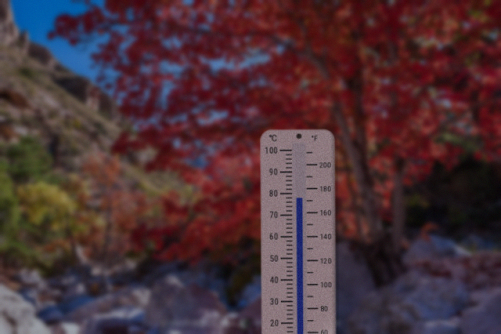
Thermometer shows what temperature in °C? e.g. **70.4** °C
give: **78** °C
